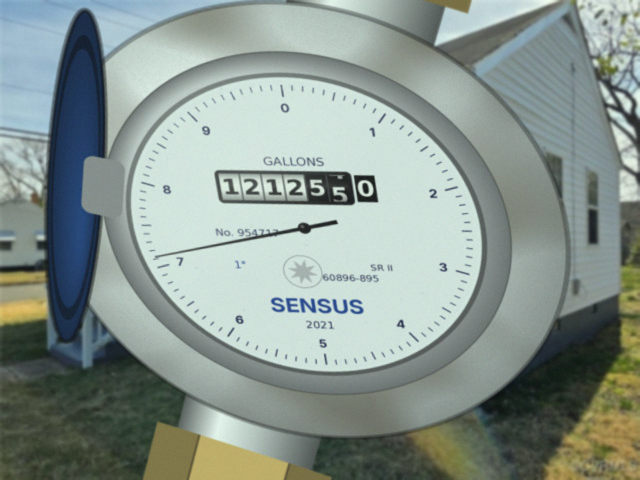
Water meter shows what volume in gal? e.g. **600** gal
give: **1212547.1** gal
